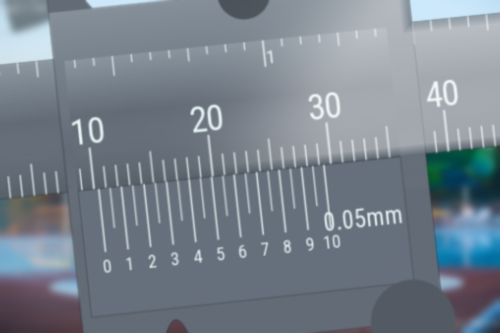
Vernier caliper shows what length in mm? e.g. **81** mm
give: **10.4** mm
